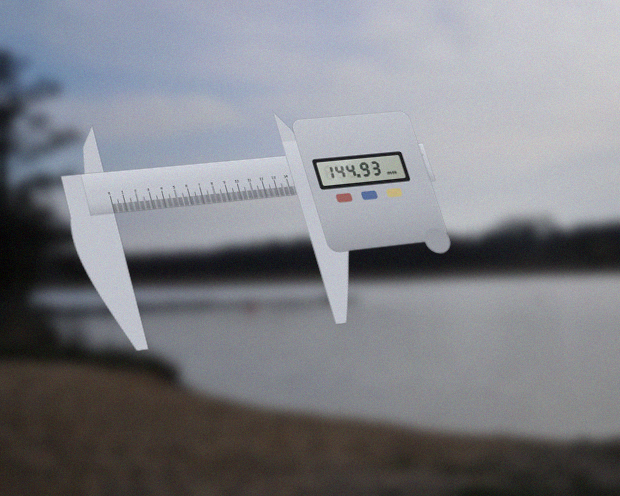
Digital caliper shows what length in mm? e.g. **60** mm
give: **144.93** mm
